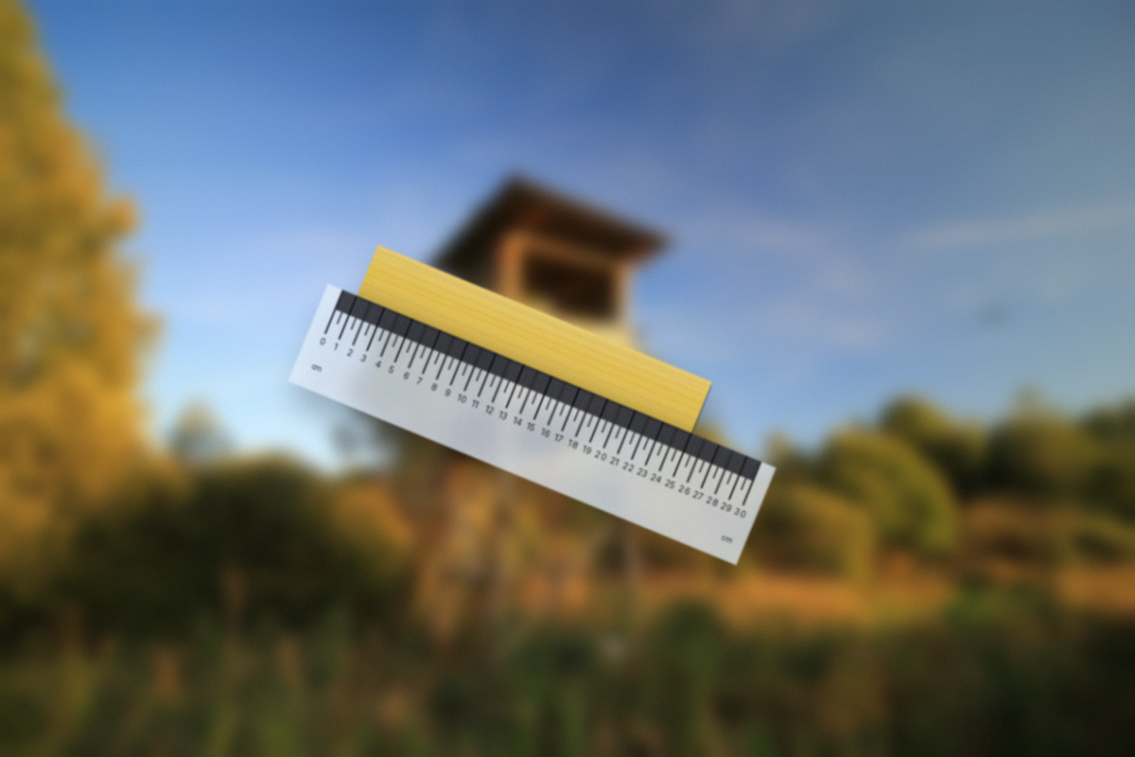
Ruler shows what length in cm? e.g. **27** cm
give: **24** cm
